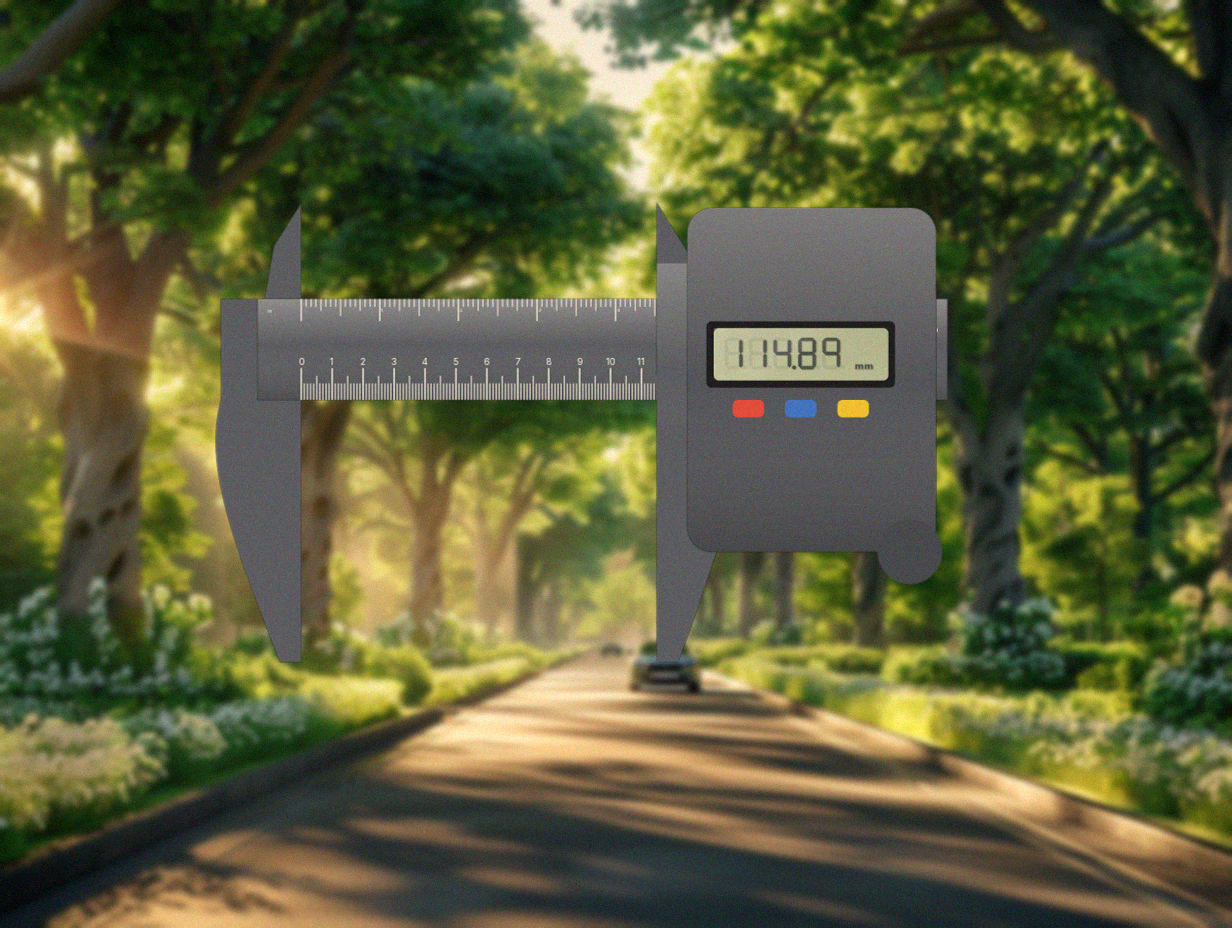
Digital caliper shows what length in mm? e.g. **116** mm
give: **114.89** mm
